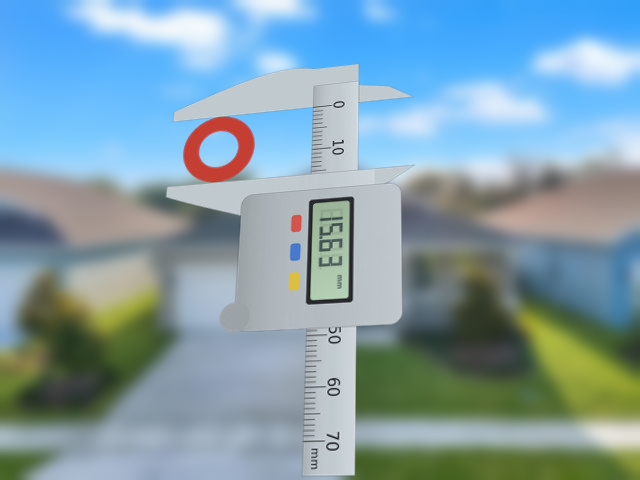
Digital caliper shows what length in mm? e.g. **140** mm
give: **15.63** mm
